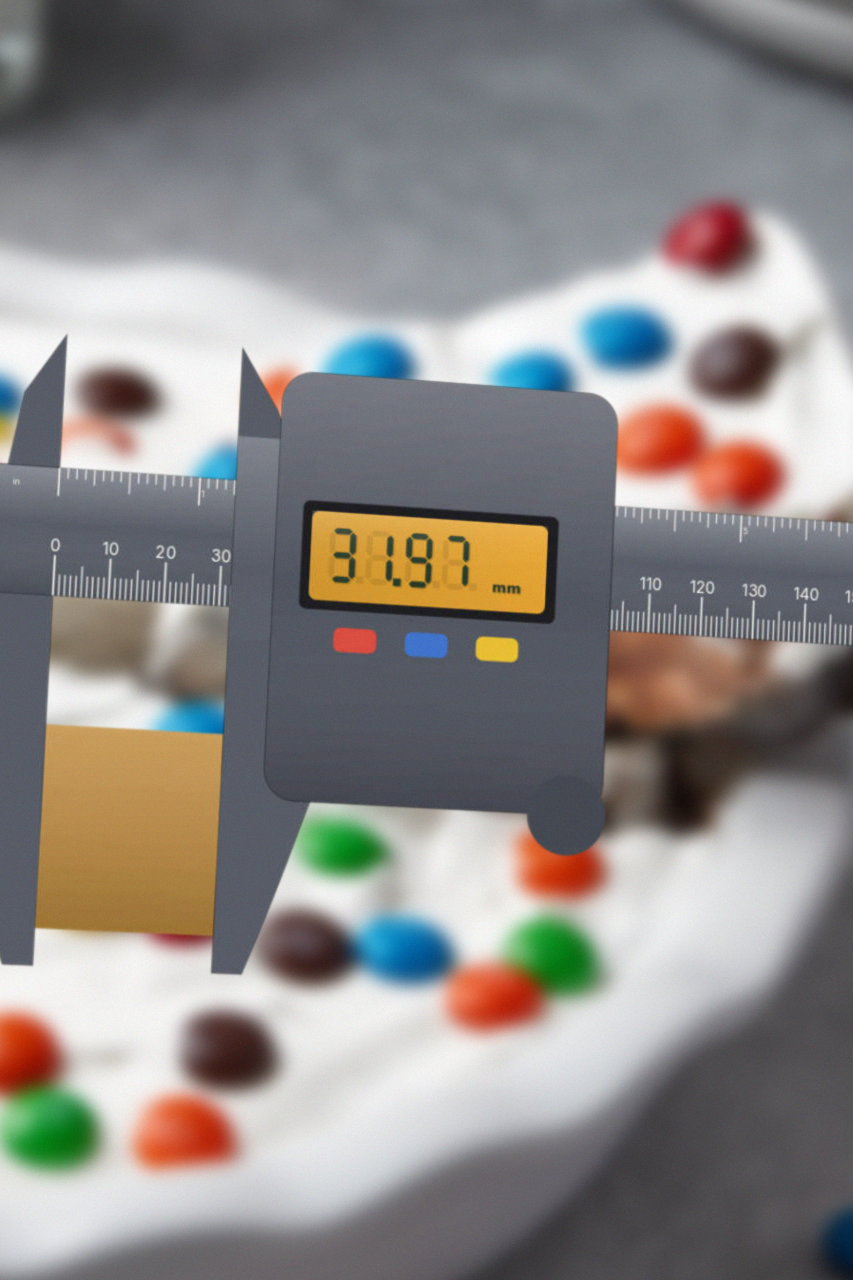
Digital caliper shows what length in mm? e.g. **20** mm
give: **31.97** mm
